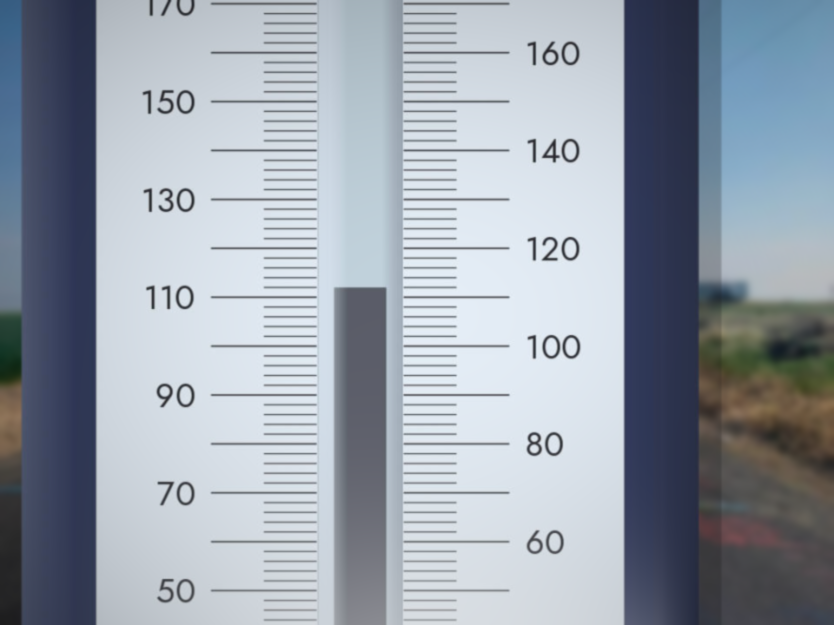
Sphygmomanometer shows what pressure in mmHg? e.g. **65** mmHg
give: **112** mmHg
